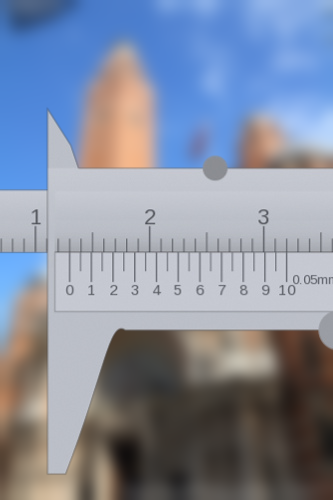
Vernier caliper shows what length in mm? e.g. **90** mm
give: **13.0** mm
